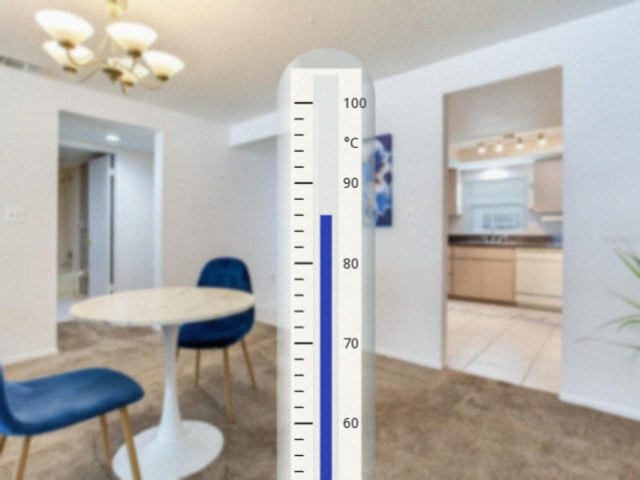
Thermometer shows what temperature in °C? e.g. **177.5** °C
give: **86** °C
